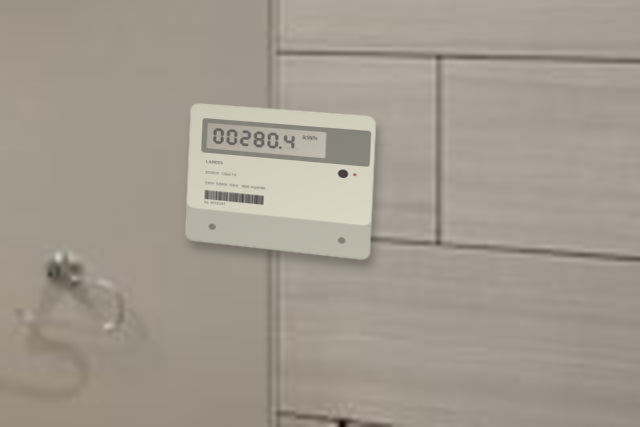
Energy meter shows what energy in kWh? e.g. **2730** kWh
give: **280.4** kWh
